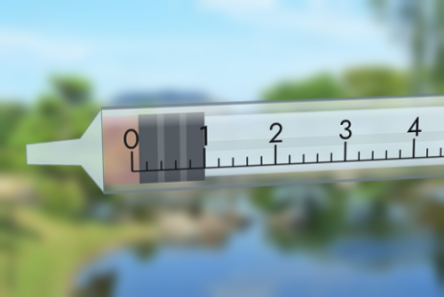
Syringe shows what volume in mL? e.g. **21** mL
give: **0.1** mL
